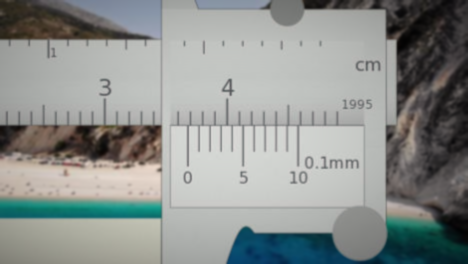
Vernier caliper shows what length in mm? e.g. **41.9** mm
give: **36.8** mm
